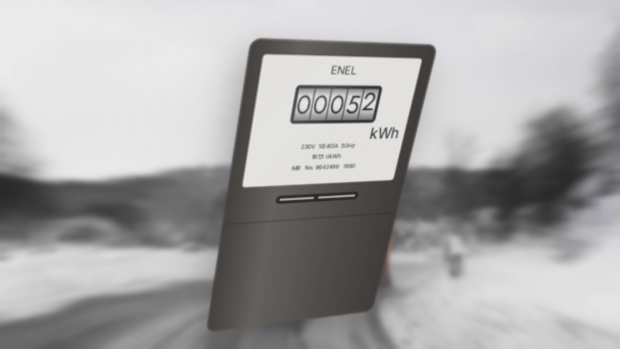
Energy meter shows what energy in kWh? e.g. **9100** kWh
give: **52** kWh
